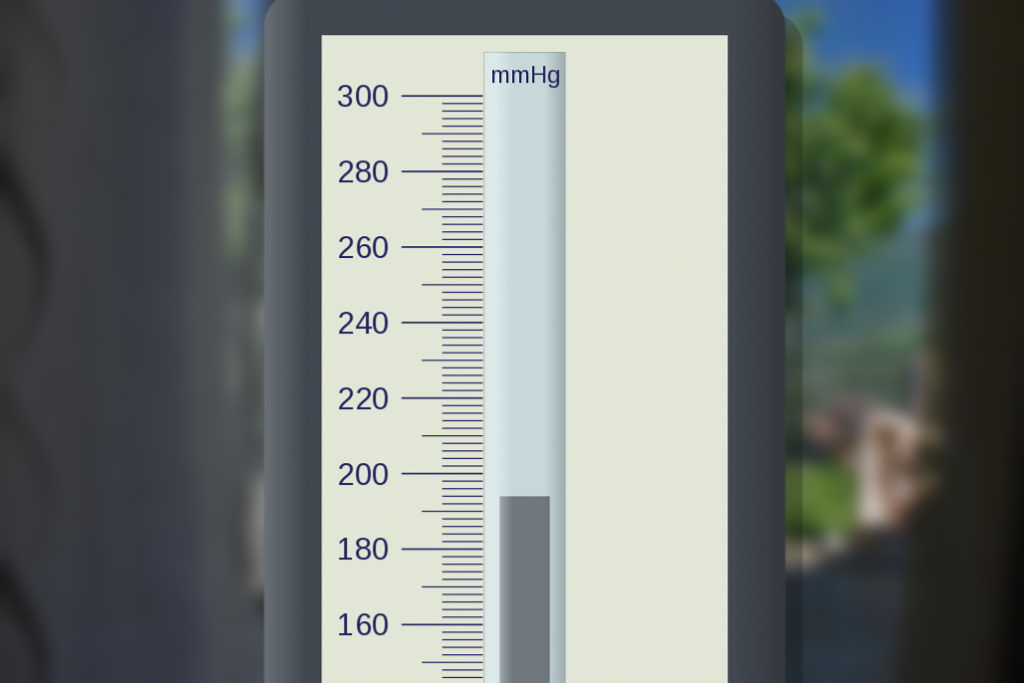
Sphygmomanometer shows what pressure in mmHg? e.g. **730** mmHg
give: **194** mmHg
